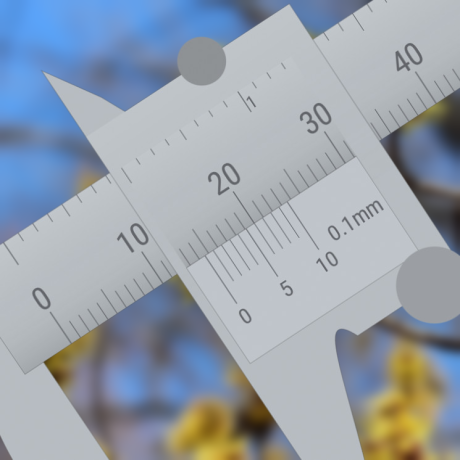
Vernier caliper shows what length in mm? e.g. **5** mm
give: **14.6** mm
